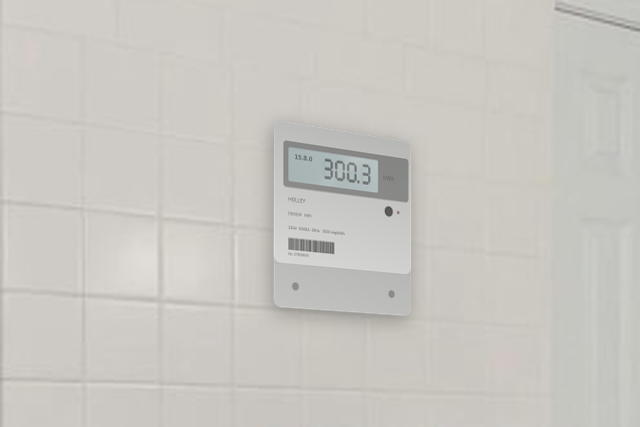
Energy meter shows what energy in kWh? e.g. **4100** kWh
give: **300.3** kWh
